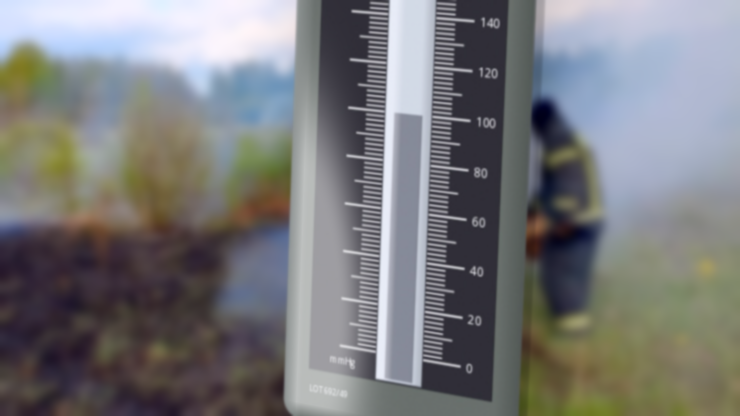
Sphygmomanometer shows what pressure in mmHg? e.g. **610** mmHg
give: **100** mmHg
